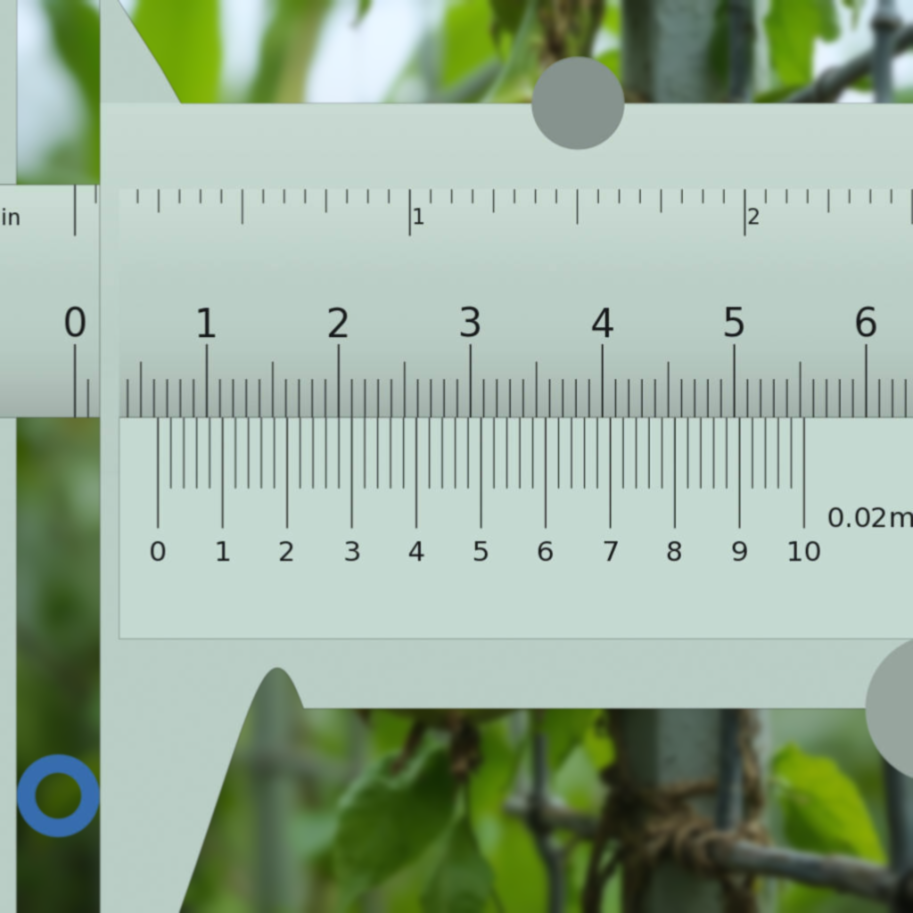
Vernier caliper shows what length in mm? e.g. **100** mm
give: **6.3** mm
